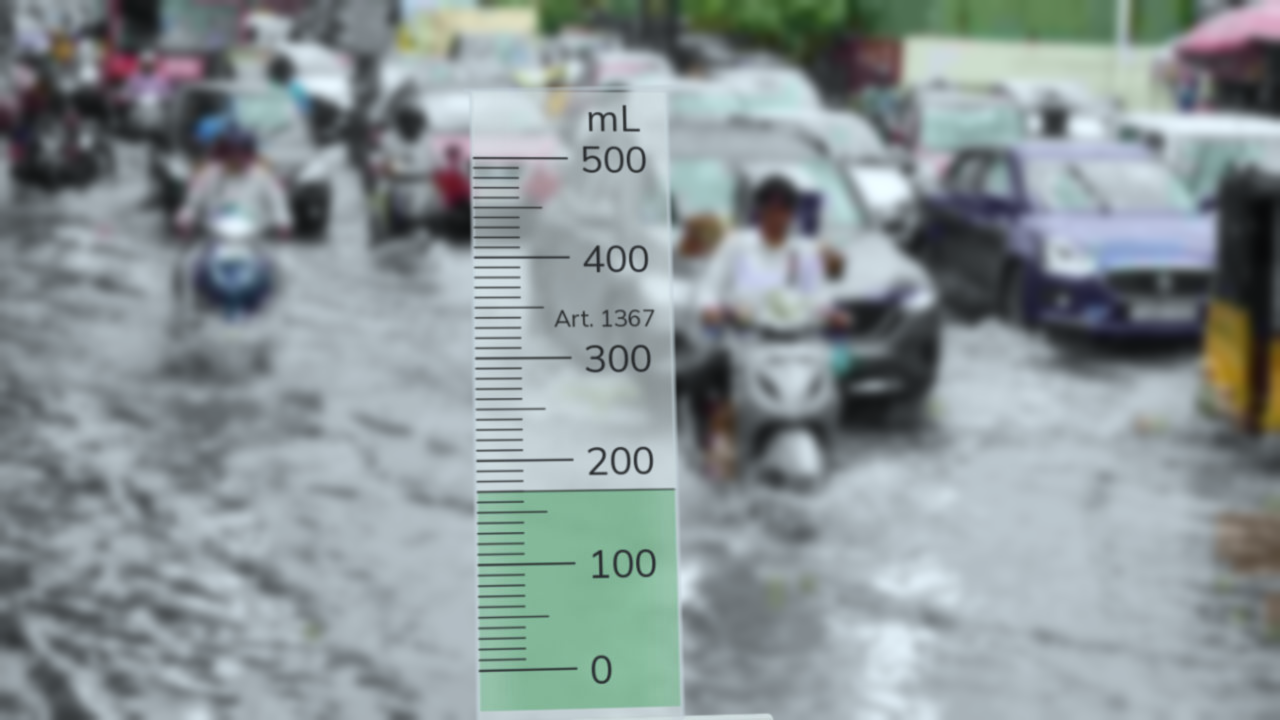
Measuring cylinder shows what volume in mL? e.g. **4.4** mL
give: **170** mL
